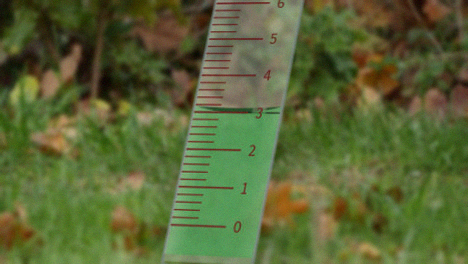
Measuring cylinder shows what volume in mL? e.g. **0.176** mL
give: **3** mL
